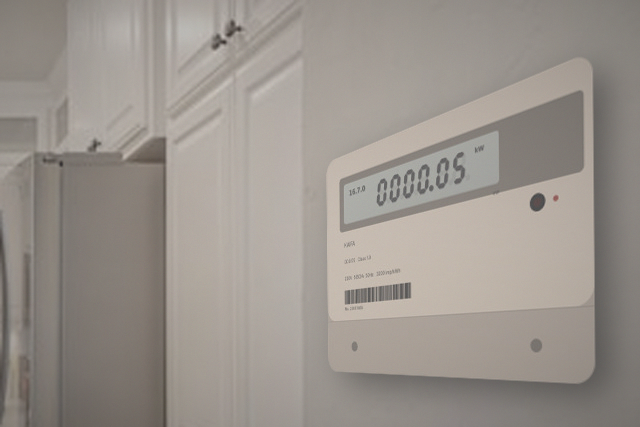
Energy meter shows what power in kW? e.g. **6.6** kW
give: **0.05** kW
